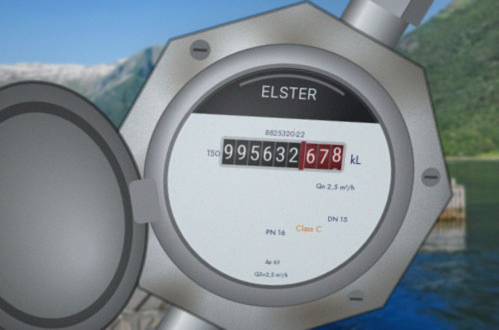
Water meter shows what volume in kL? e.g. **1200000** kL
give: **995632.678** kL
